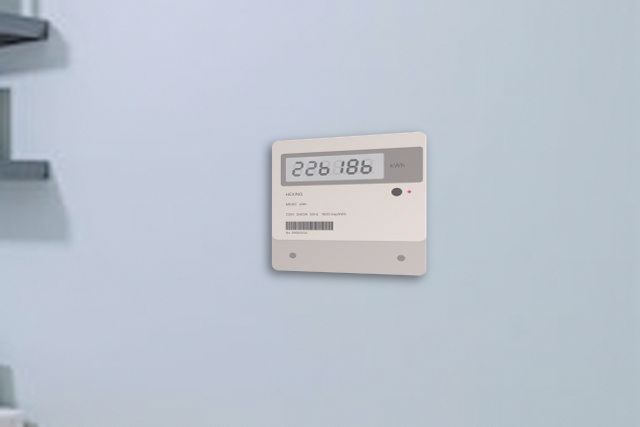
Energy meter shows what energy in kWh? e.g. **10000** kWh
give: **226186** kWh
